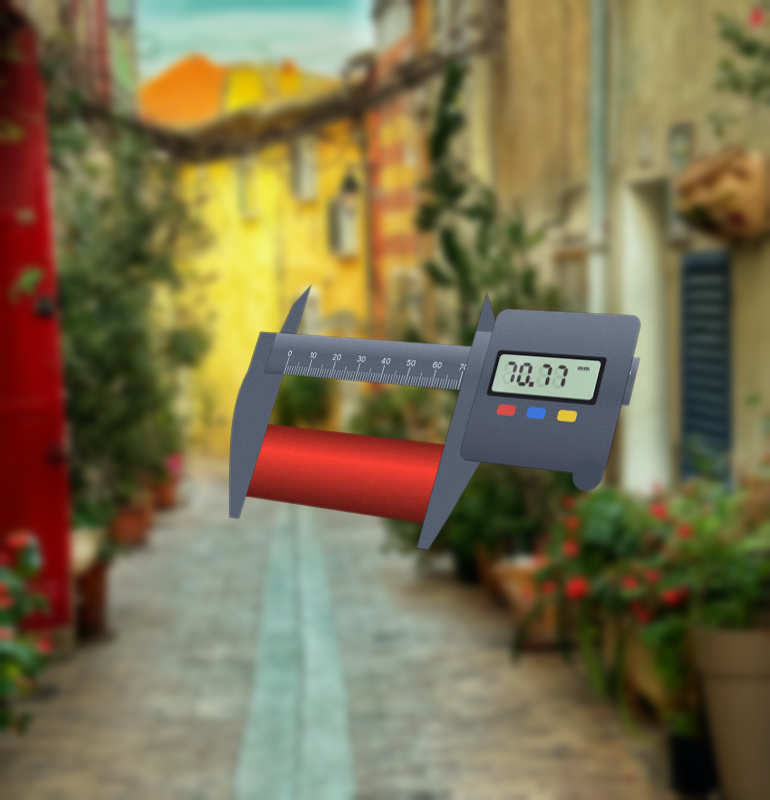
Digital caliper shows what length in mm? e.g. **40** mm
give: **70.77** mm
